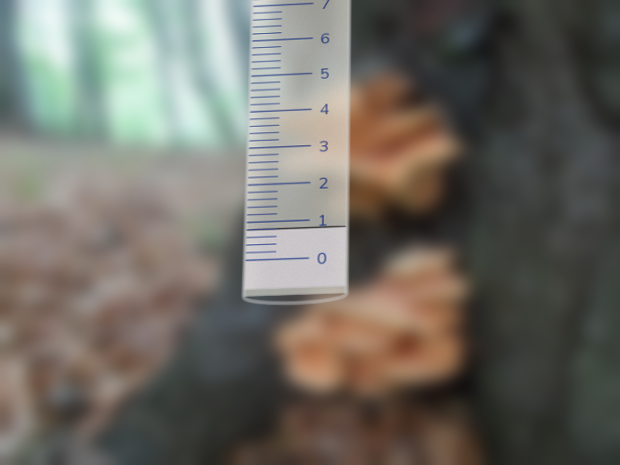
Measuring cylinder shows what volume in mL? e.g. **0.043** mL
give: **0.8** mL
